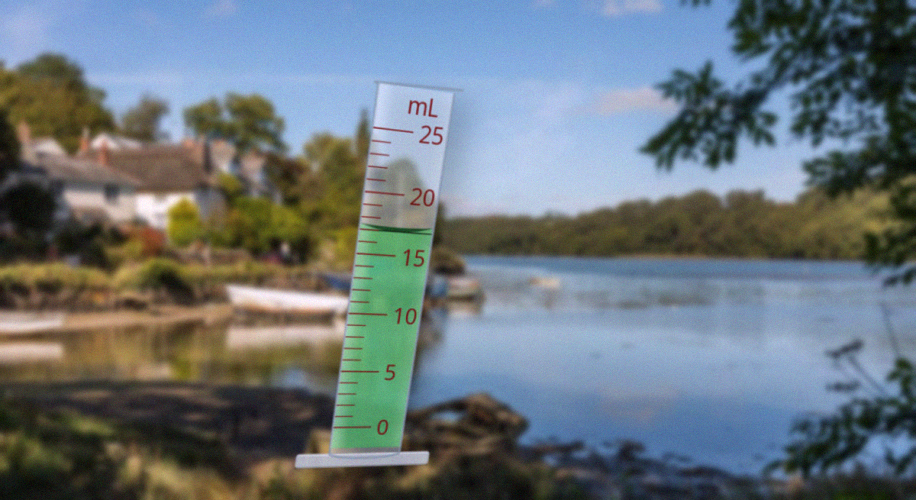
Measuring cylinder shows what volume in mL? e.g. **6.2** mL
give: **17** mL
